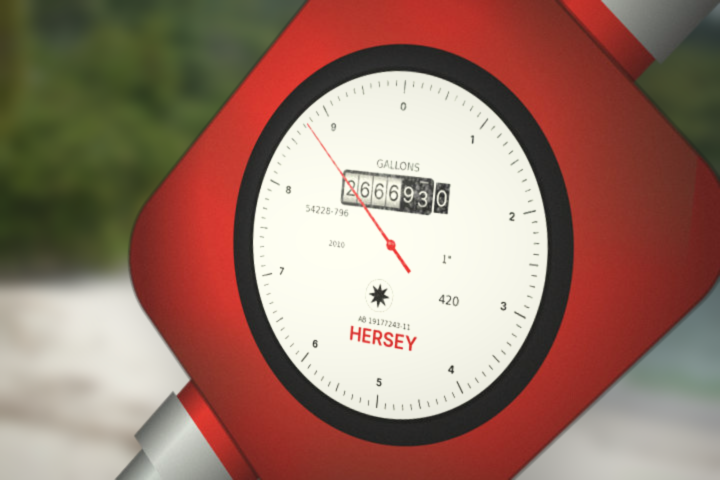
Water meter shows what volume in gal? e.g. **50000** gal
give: **2666928.7** gal
